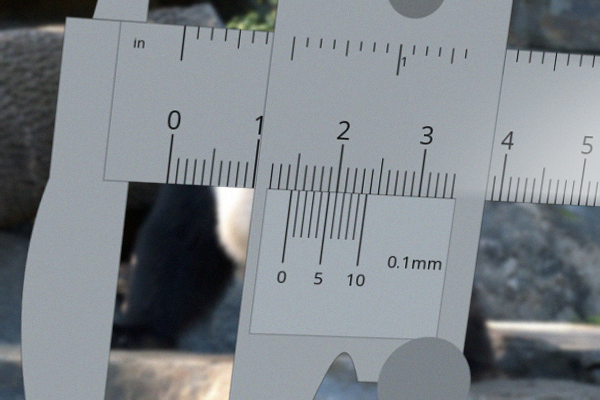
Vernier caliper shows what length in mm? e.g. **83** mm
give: **14.6** mm
